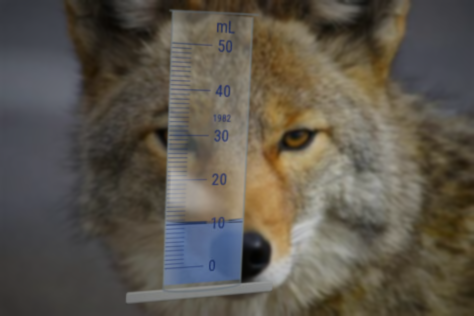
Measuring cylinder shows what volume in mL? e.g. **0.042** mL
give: **10** mL
